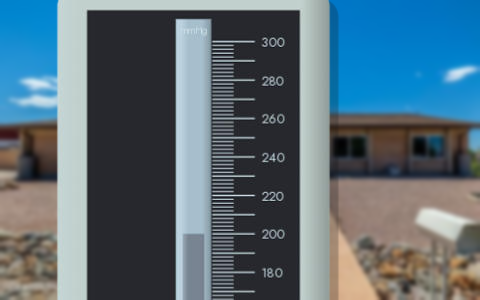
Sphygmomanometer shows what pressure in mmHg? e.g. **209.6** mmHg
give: **200** mmHg
